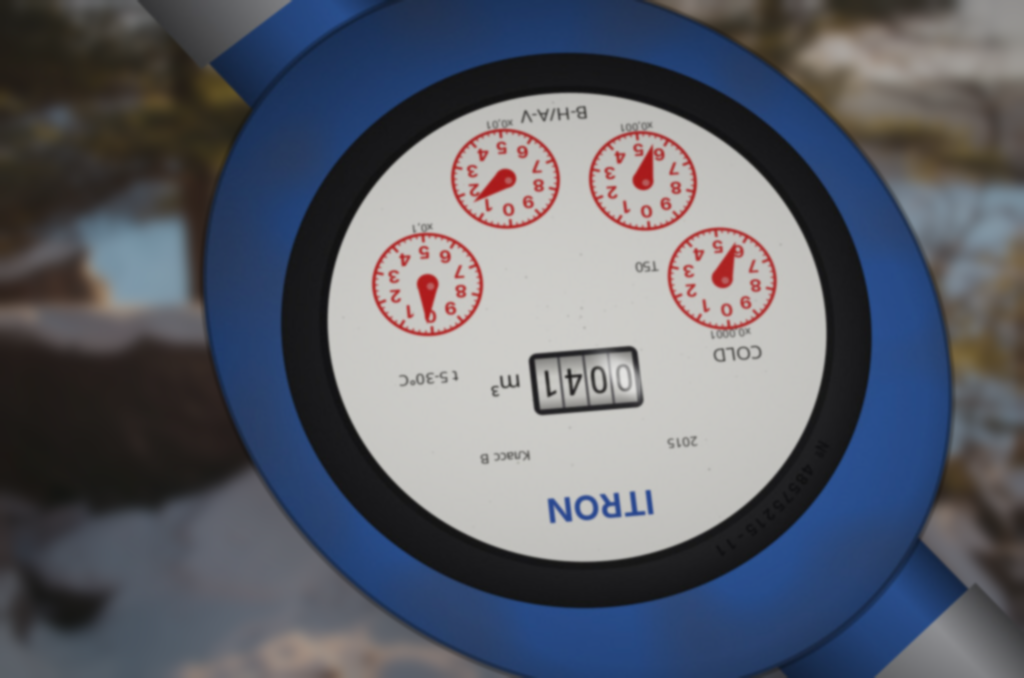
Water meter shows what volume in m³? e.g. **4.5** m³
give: **41.0155** m³
